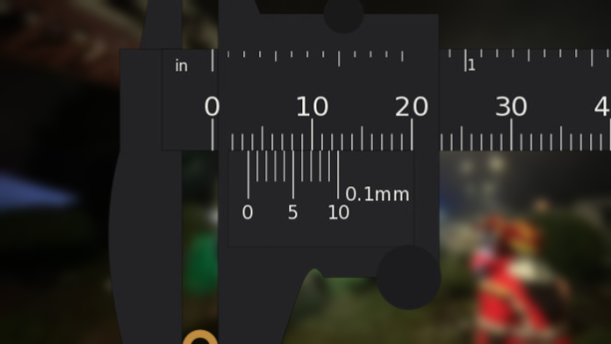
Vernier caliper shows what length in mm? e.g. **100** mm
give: **3.6** mm
